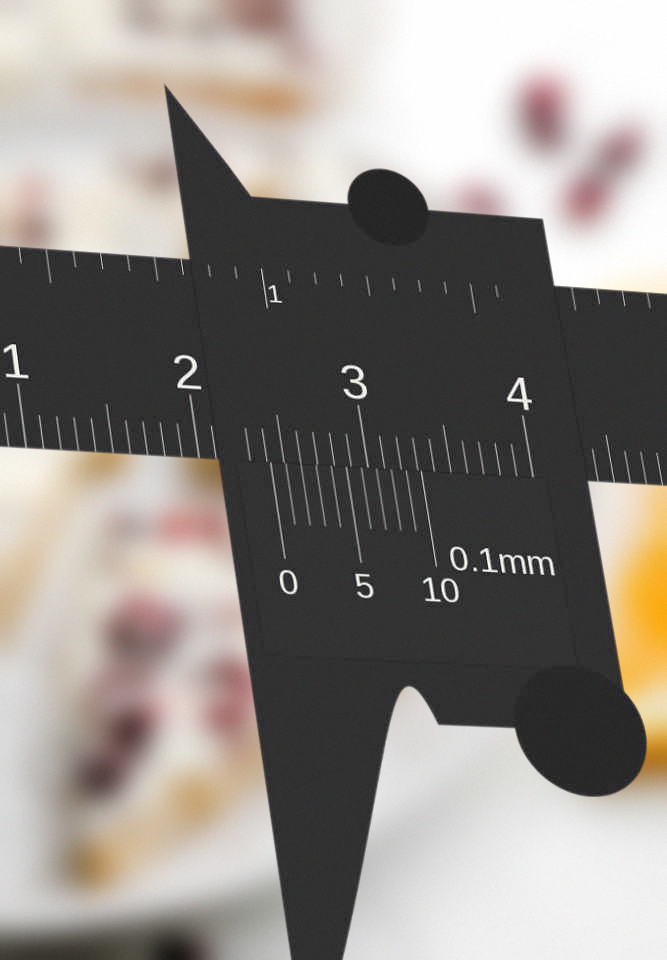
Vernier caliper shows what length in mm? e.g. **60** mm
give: **24.2** mm
